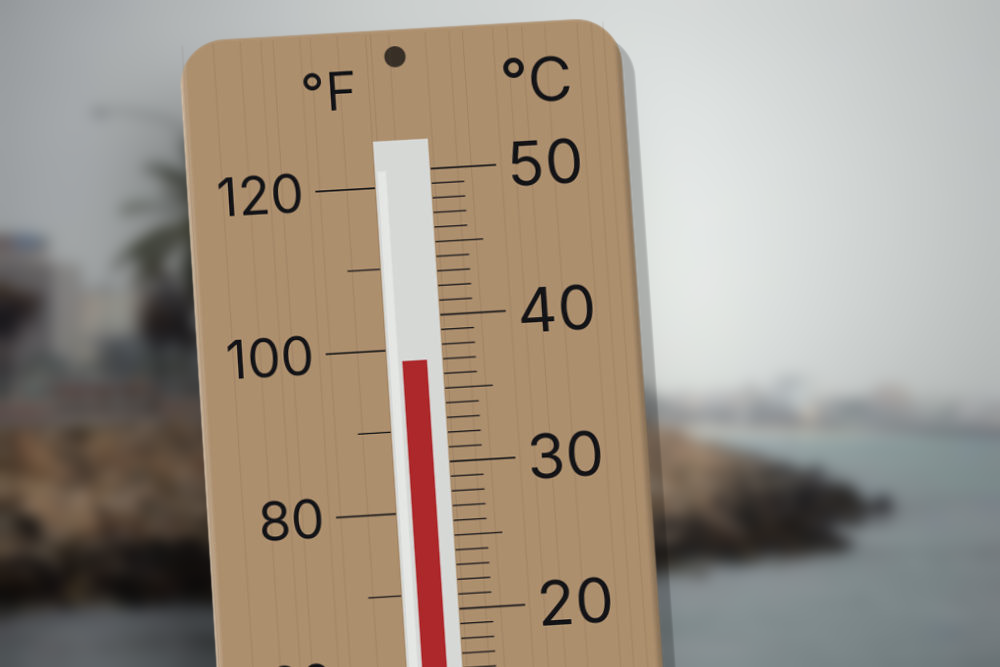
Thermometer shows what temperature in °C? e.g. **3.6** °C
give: **37** °C
